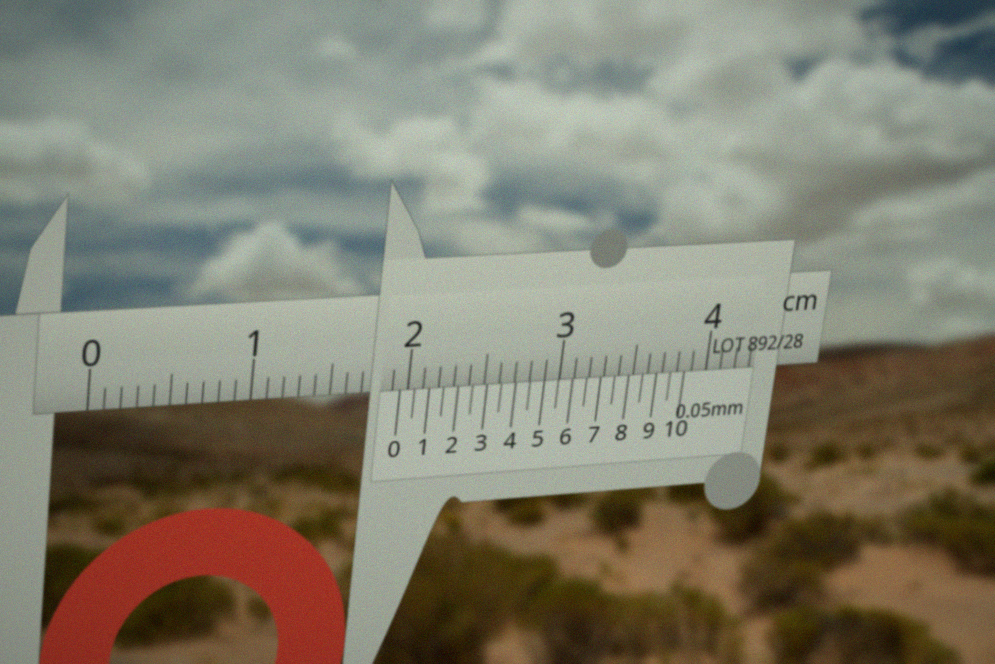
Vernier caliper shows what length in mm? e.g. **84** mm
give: **19.5** mm
